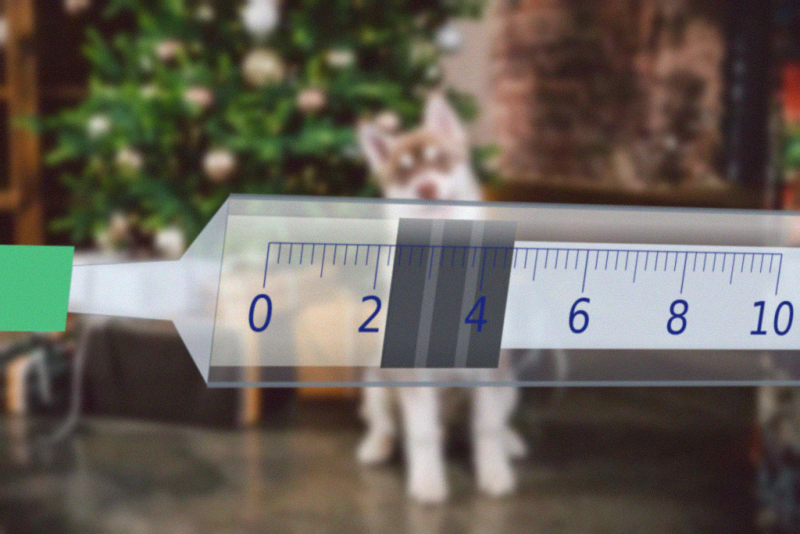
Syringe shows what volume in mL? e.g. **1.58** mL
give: **2.3** mL
